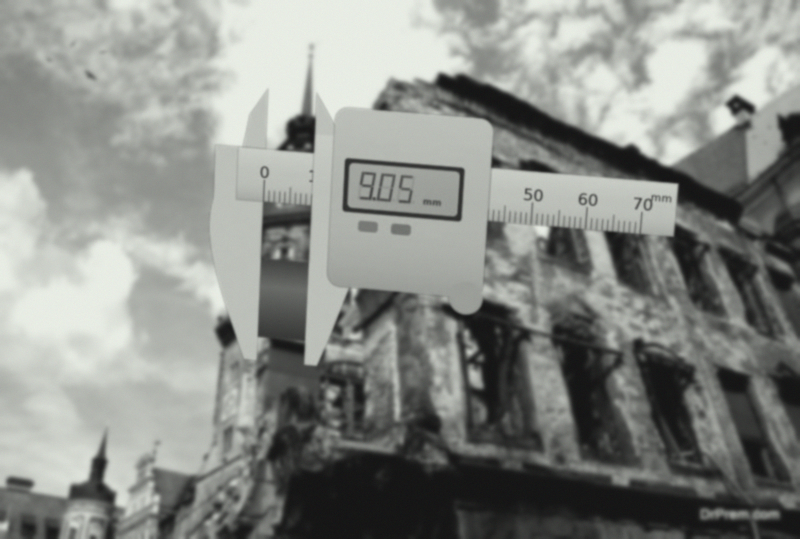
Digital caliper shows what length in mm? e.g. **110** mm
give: **9.05** mm
